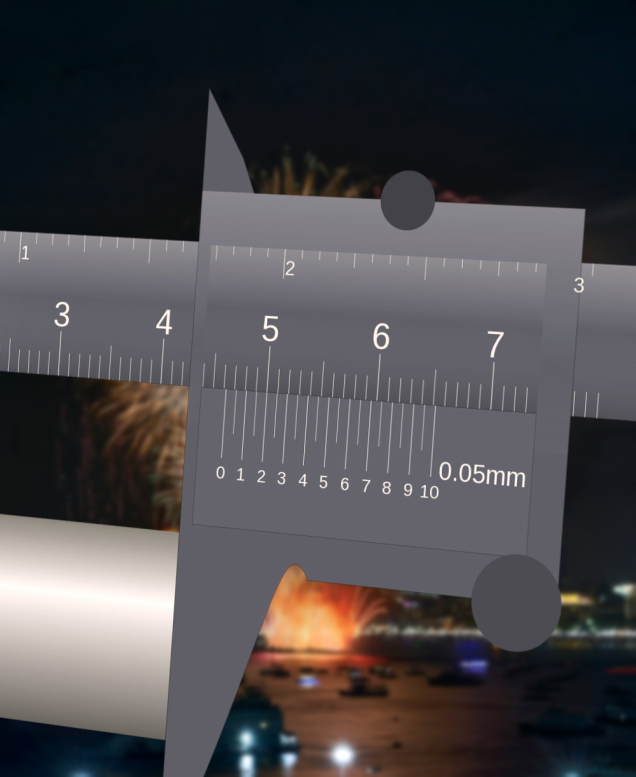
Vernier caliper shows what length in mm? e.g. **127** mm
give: **46.2** mm
